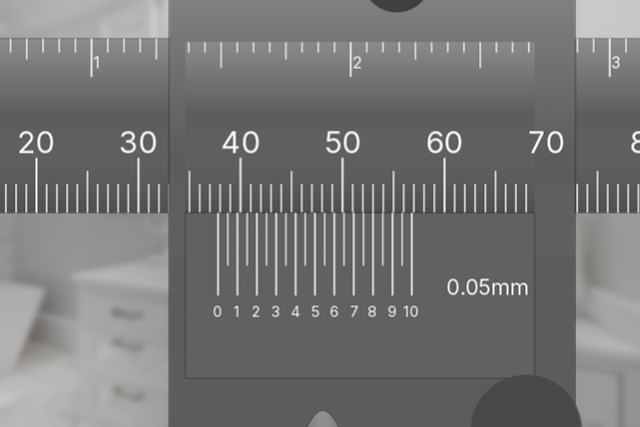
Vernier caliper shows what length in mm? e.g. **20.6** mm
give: **37.8** mm
